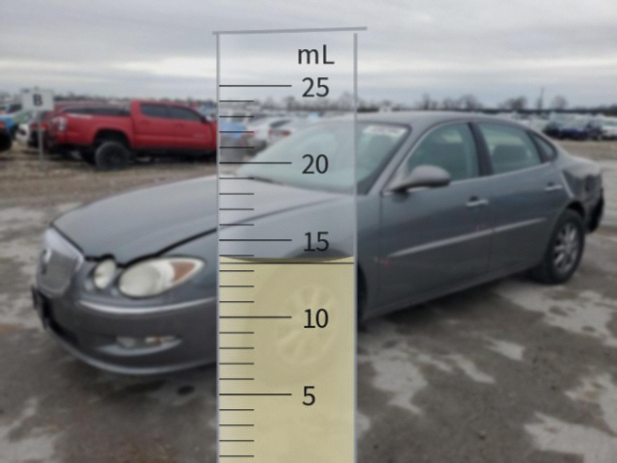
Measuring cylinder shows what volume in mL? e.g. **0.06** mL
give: **13.5** mL
